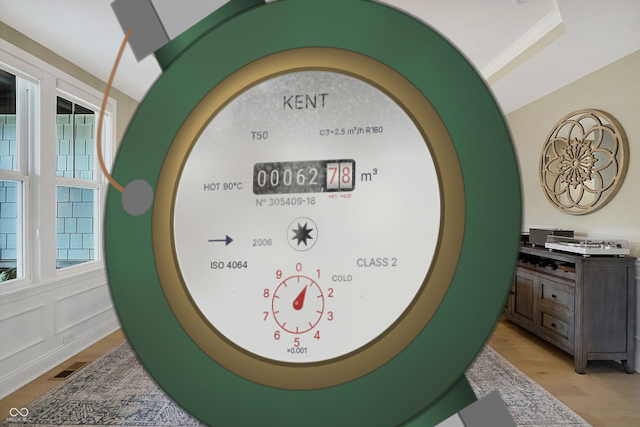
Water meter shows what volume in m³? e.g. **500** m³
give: **62.780** m³
